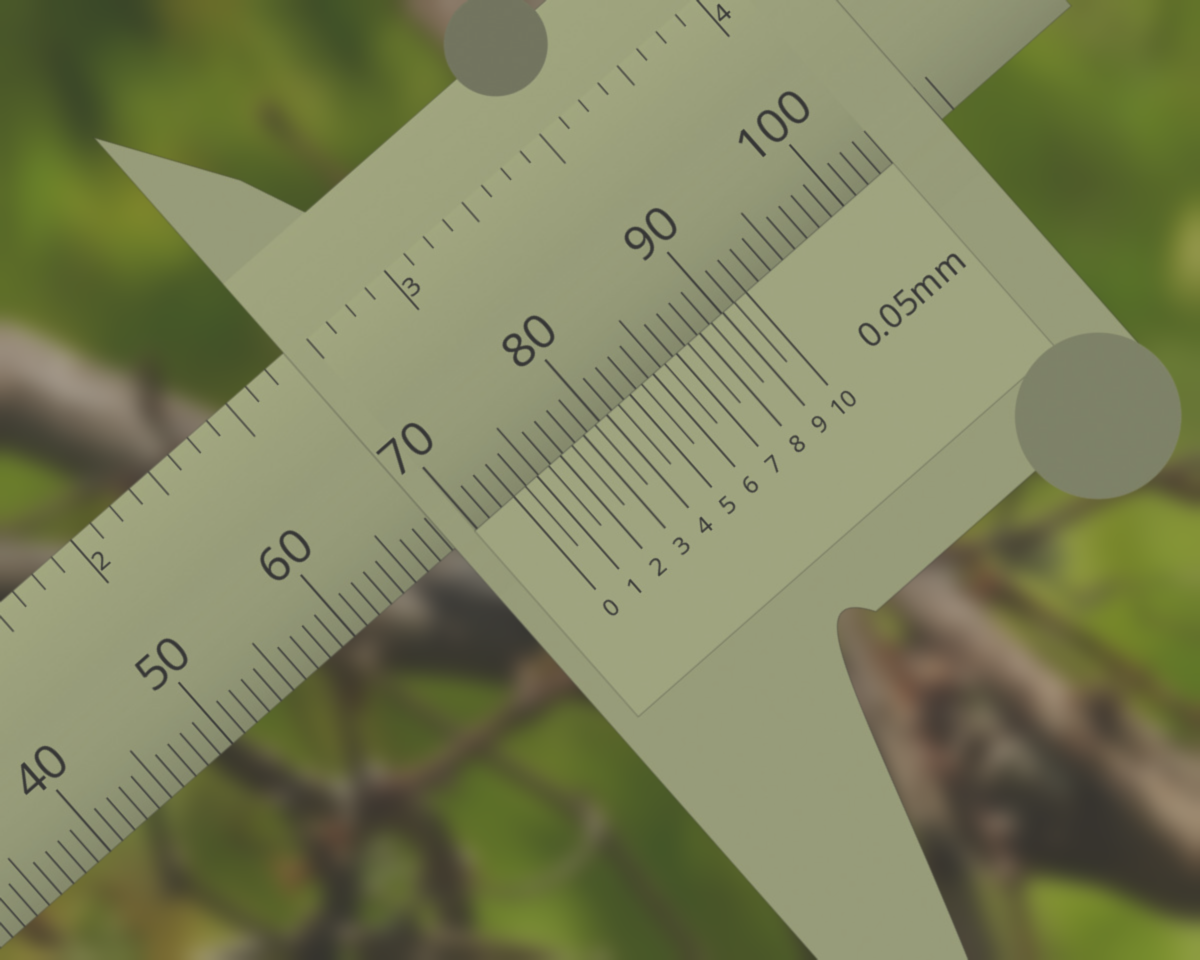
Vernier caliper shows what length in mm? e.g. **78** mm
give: **73.0** mm
